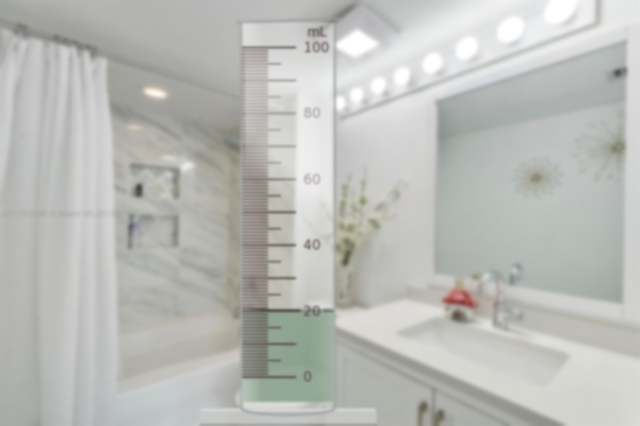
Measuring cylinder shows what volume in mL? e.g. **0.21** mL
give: **20** mL
